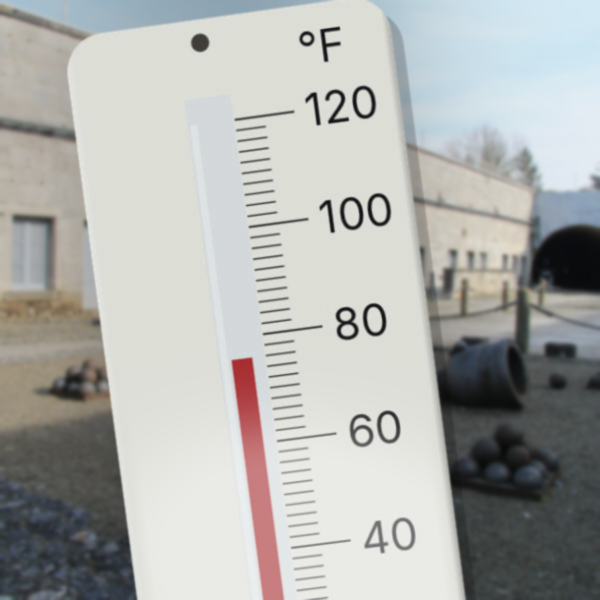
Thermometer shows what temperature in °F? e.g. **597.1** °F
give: **76** °F
